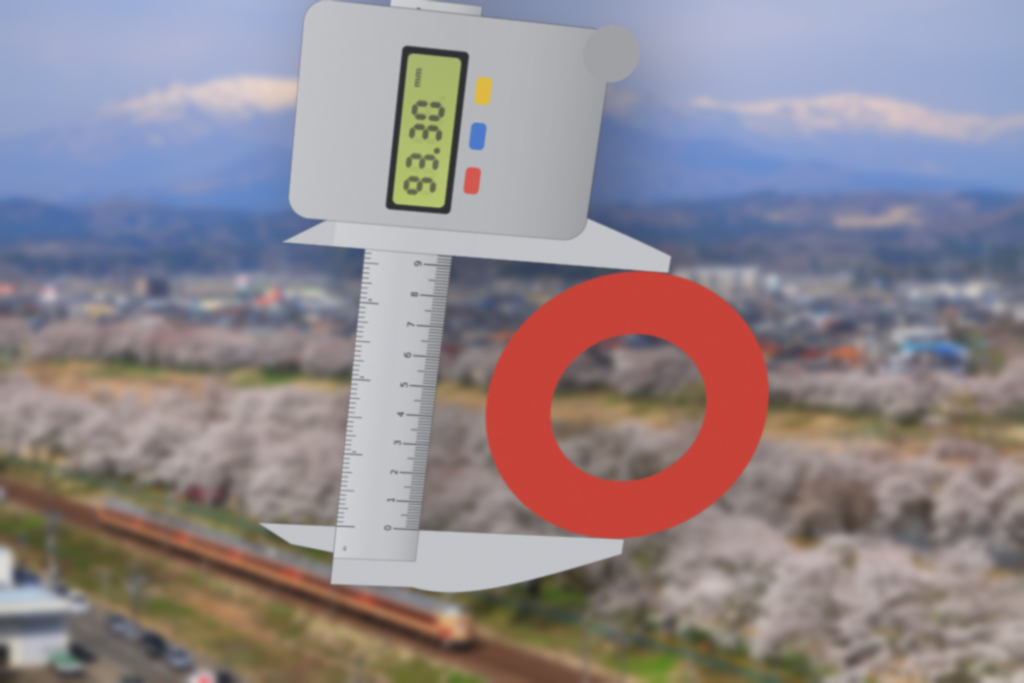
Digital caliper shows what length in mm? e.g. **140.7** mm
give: **93.30** mm
